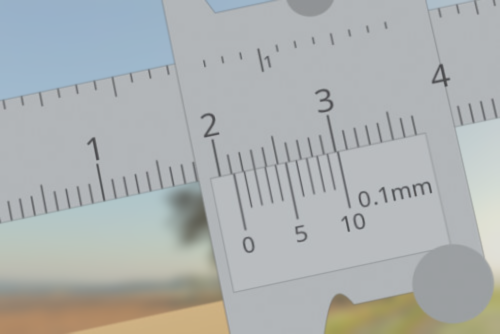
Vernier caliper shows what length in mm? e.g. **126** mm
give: **21.2** mm
